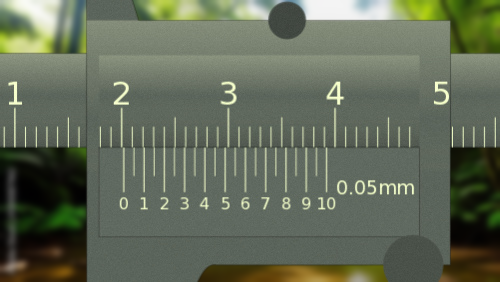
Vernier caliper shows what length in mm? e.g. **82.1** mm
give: **20.2** mm
